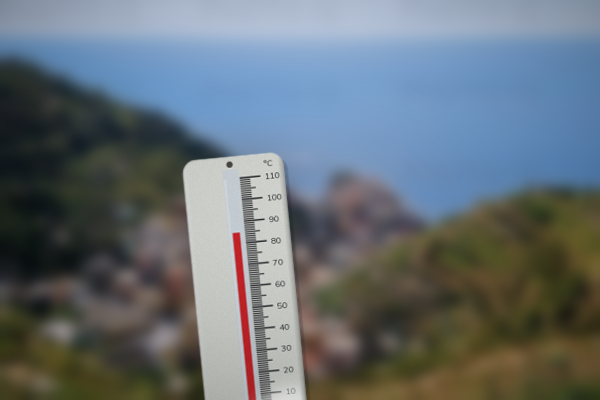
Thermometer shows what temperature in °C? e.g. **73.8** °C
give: **85** °C
